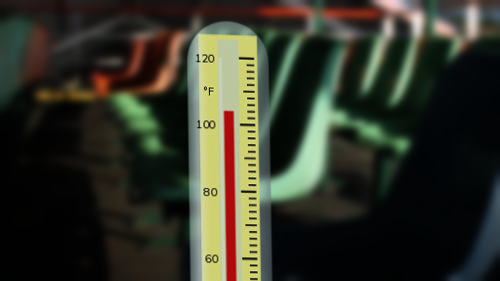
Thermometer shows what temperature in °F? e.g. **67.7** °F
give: **104** °F
